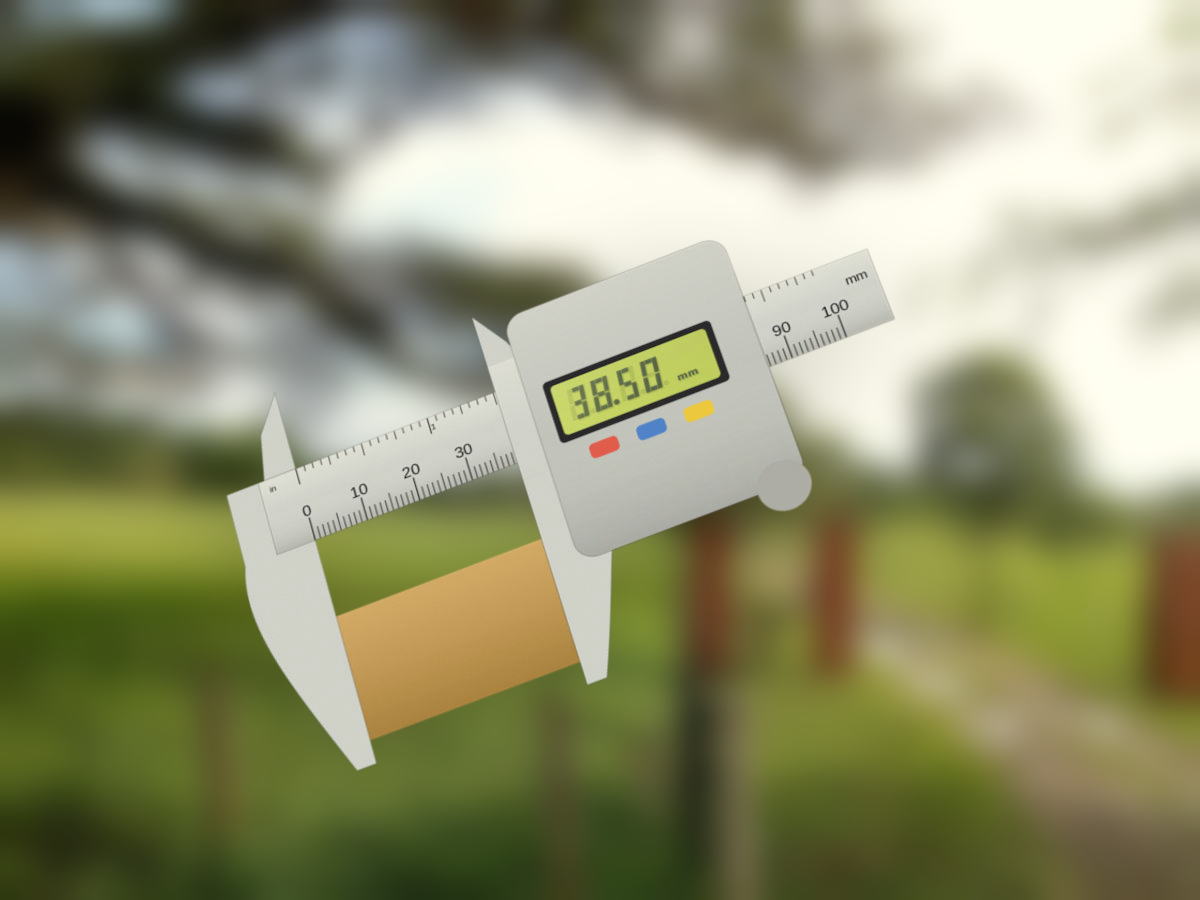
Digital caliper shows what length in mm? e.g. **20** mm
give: **38.50** mm
